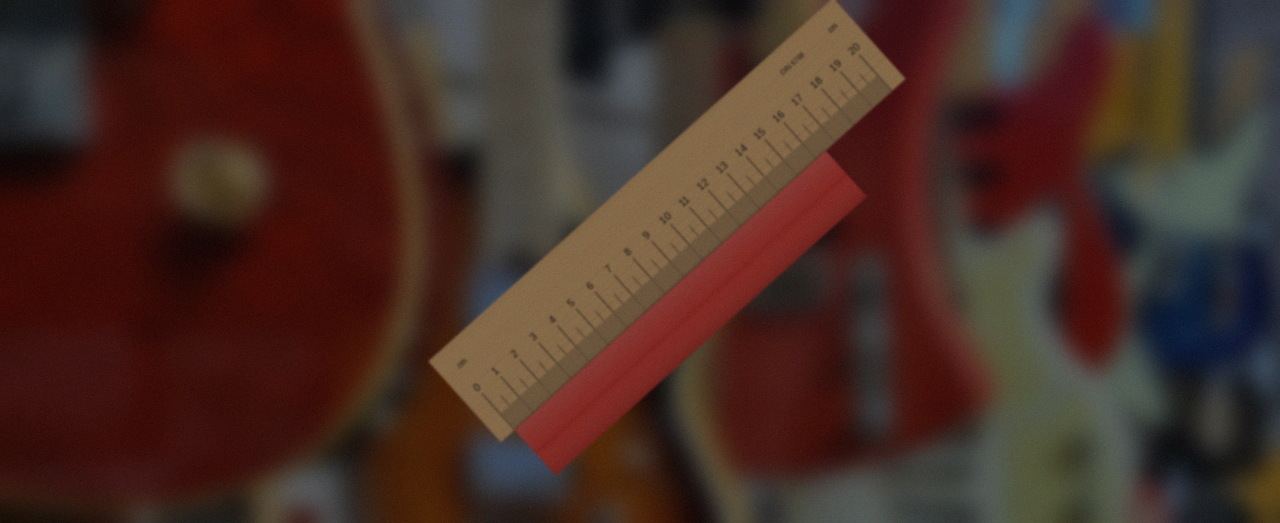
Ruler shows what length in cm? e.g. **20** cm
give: **16.5** cm
